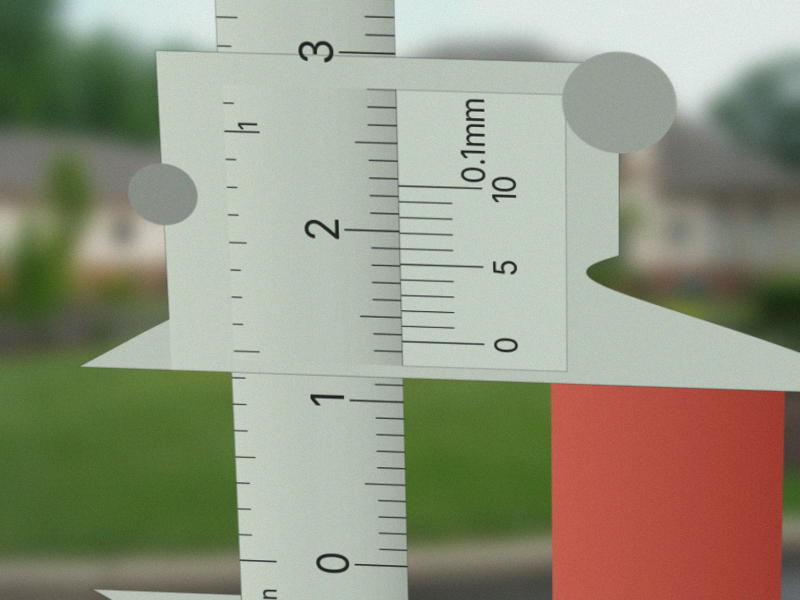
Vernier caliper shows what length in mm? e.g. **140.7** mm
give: **13.6** mm
